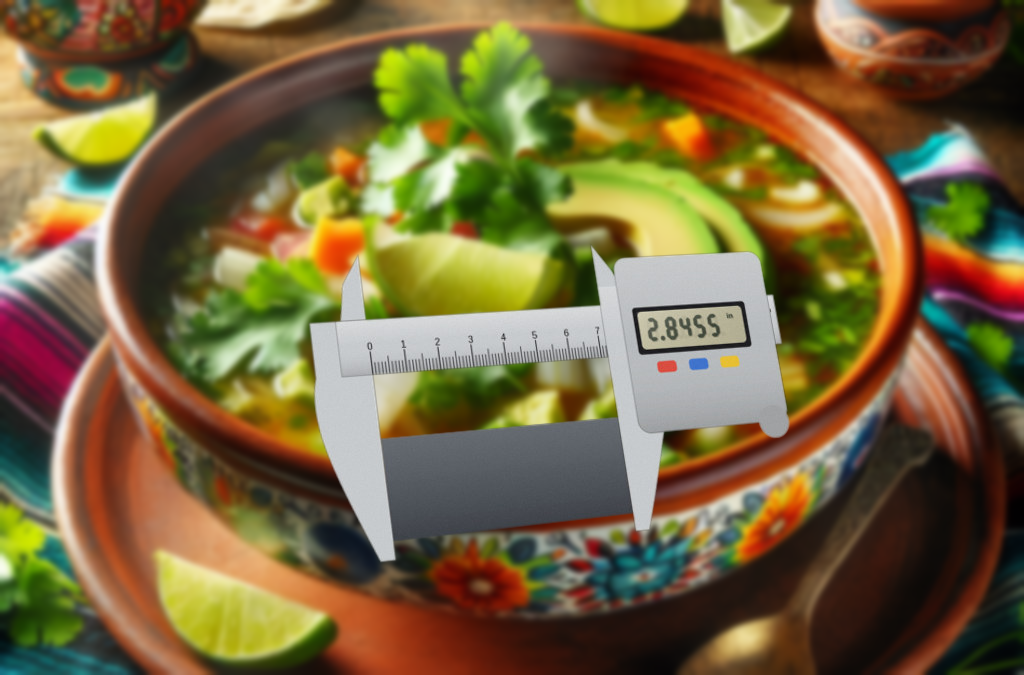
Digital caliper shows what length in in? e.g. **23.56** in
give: **2.8455** in
